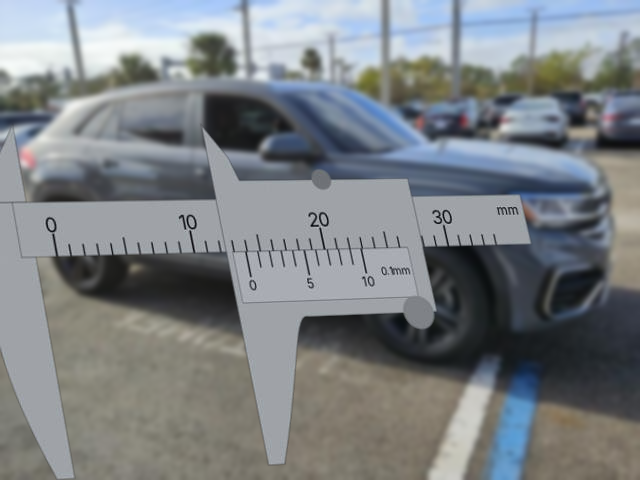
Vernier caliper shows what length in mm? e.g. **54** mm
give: **13.9** mm
